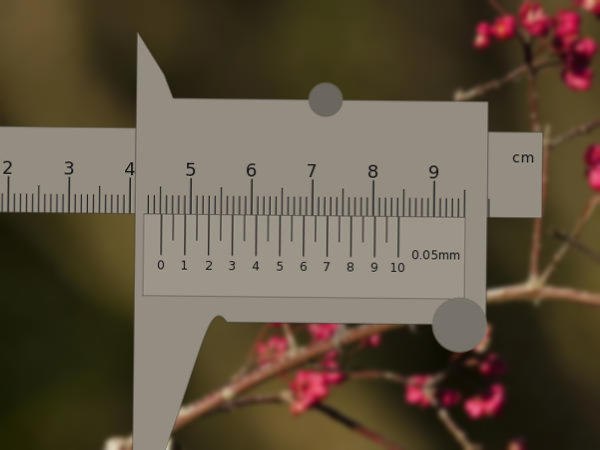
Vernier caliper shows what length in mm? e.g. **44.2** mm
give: **45.2** mm
